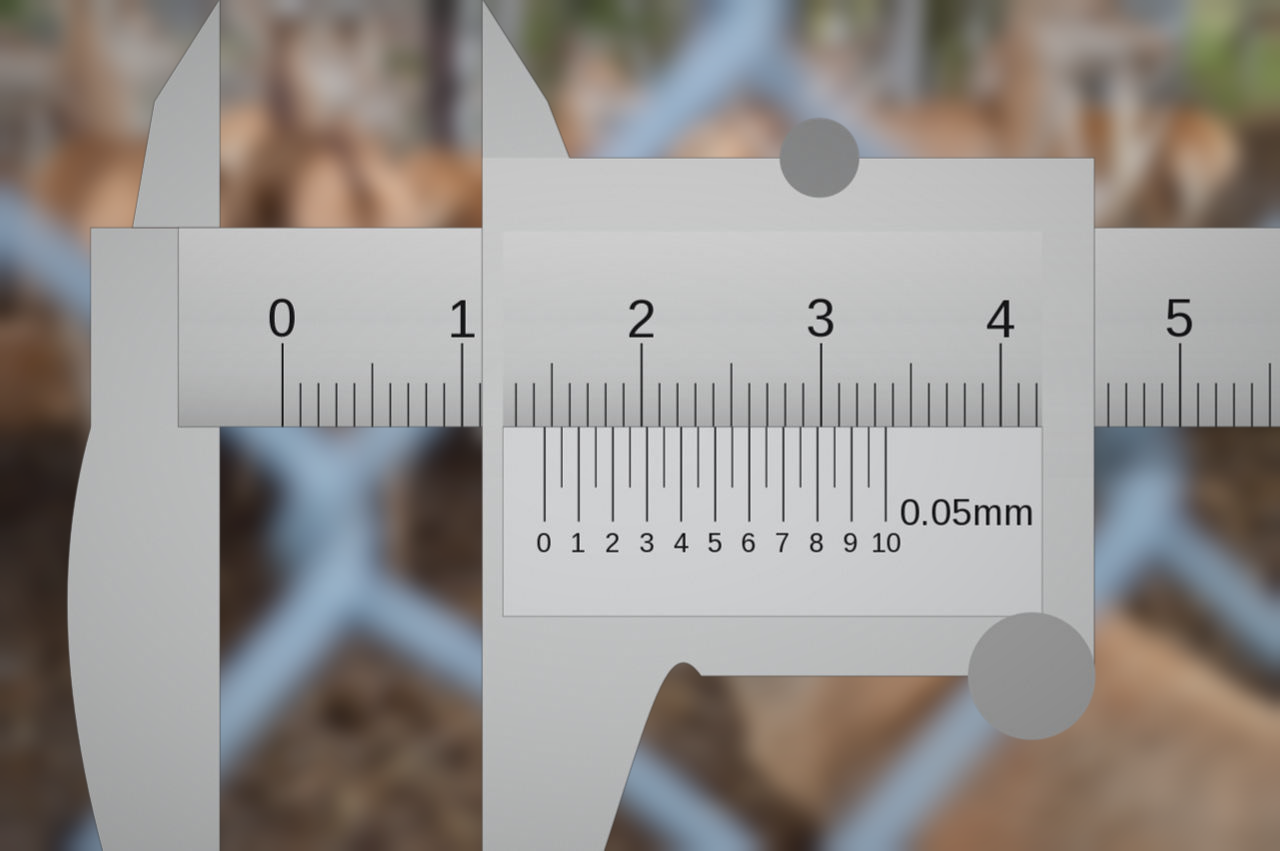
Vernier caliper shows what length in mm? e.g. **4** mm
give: **14.6** mm
